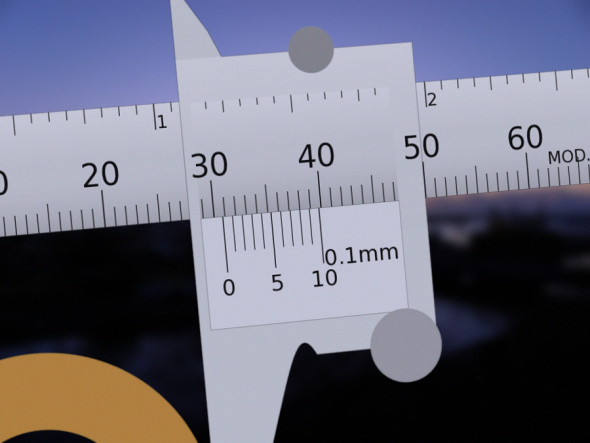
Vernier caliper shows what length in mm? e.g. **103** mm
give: **30.8** mm
